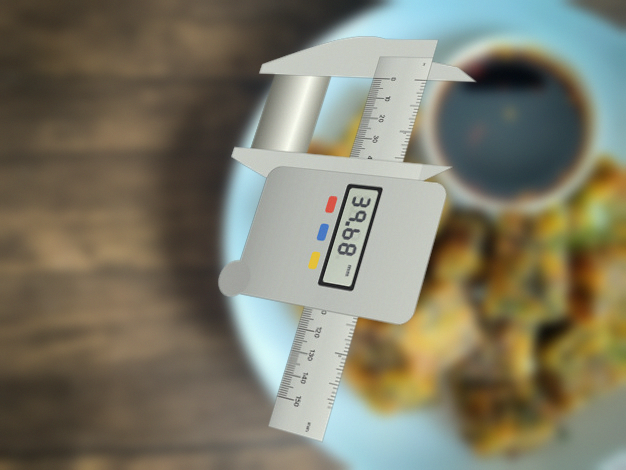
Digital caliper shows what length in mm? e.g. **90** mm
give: **39.68** mm
